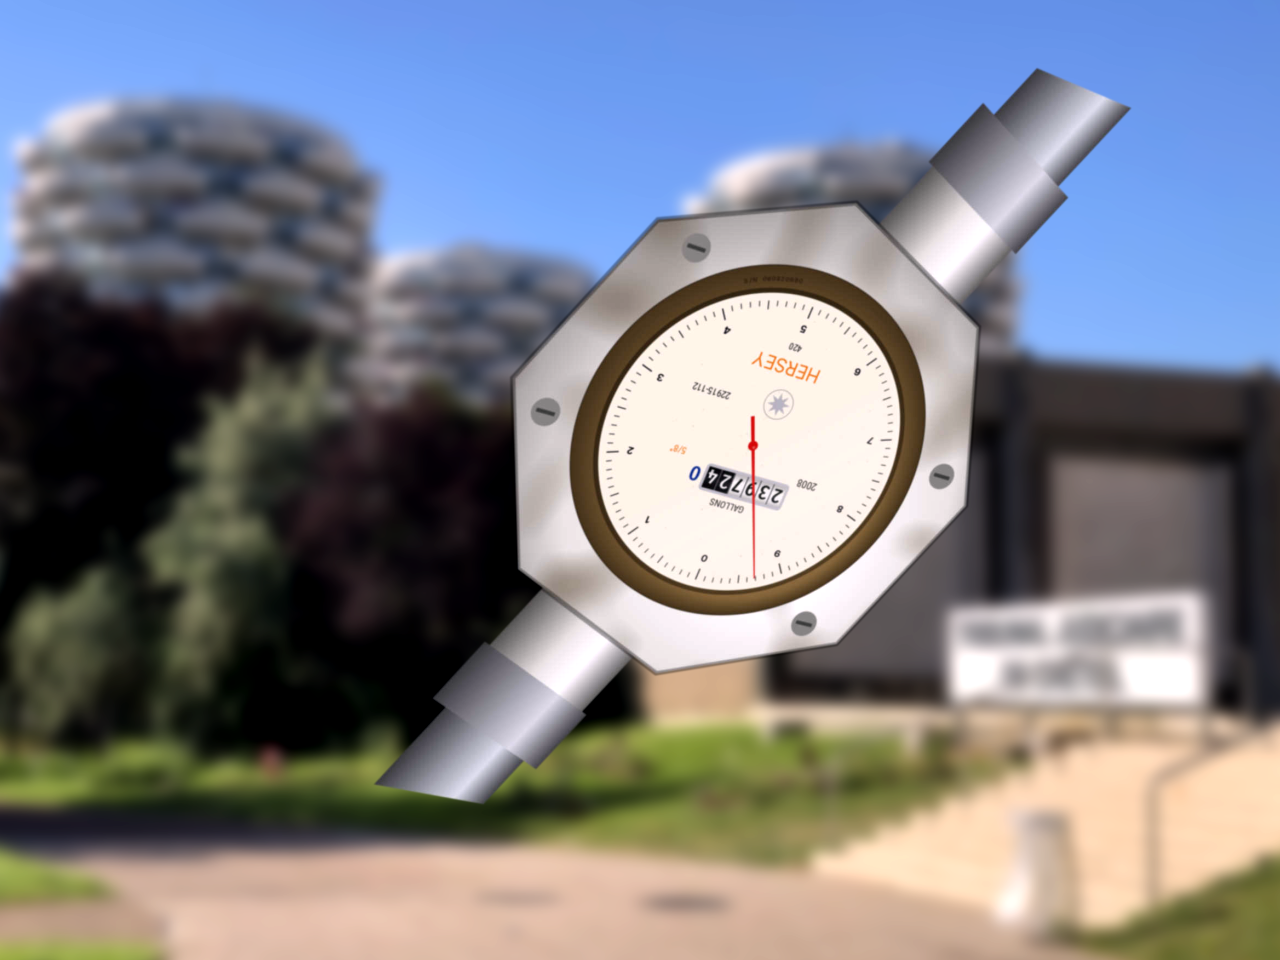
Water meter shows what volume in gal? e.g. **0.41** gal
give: **2397239.3** gal
